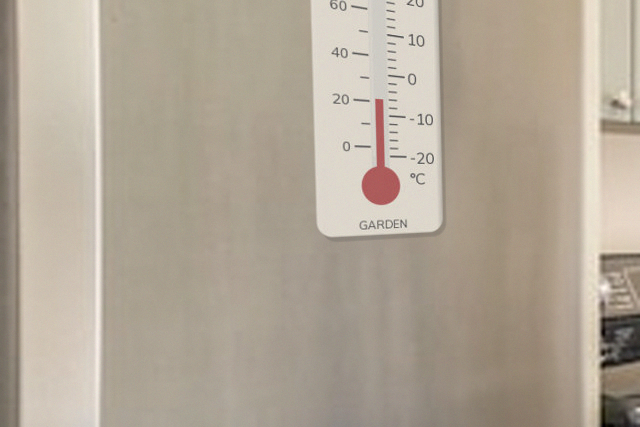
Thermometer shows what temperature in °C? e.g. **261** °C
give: **-6** °C
